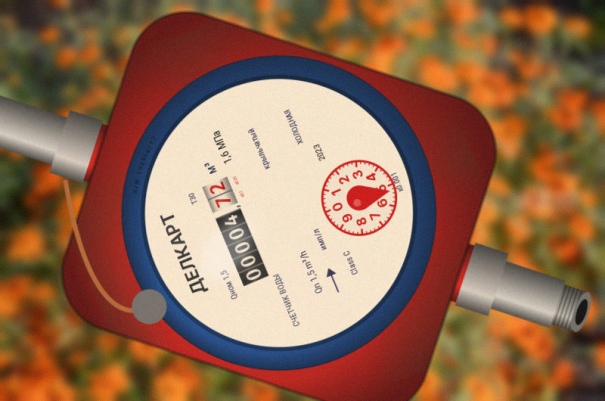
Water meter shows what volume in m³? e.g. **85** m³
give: **4.725** m³
